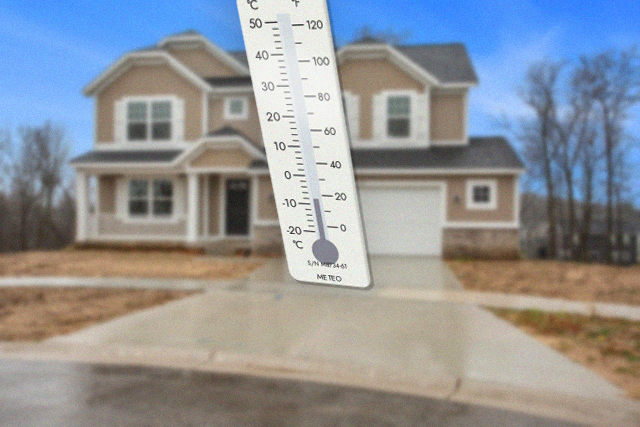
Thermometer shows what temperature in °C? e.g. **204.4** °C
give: **-8** °C
